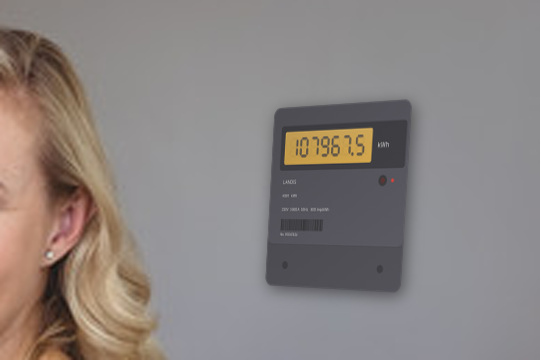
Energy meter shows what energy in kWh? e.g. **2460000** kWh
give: **107967.5** kWh
